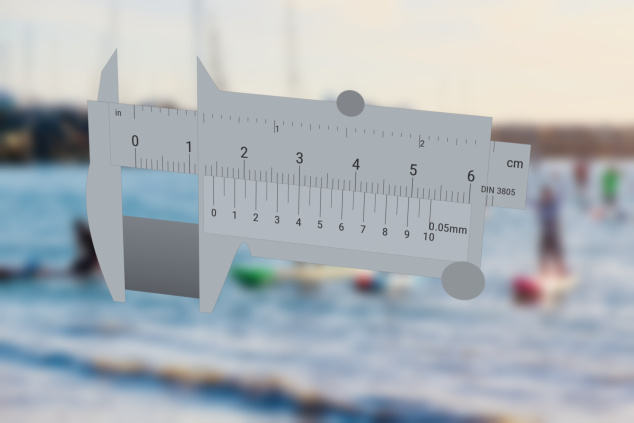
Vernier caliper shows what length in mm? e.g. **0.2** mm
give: **14.4** mm
